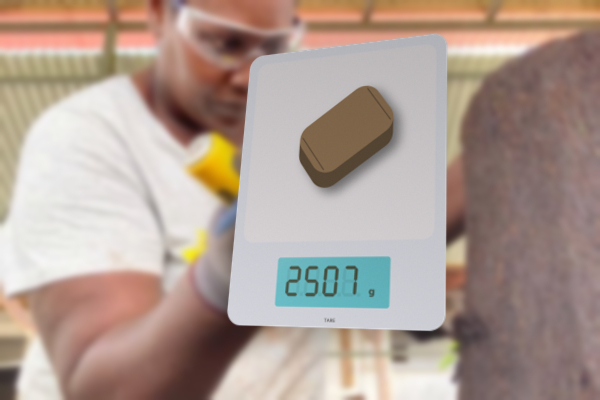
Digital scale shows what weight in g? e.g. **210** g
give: **2507** g
